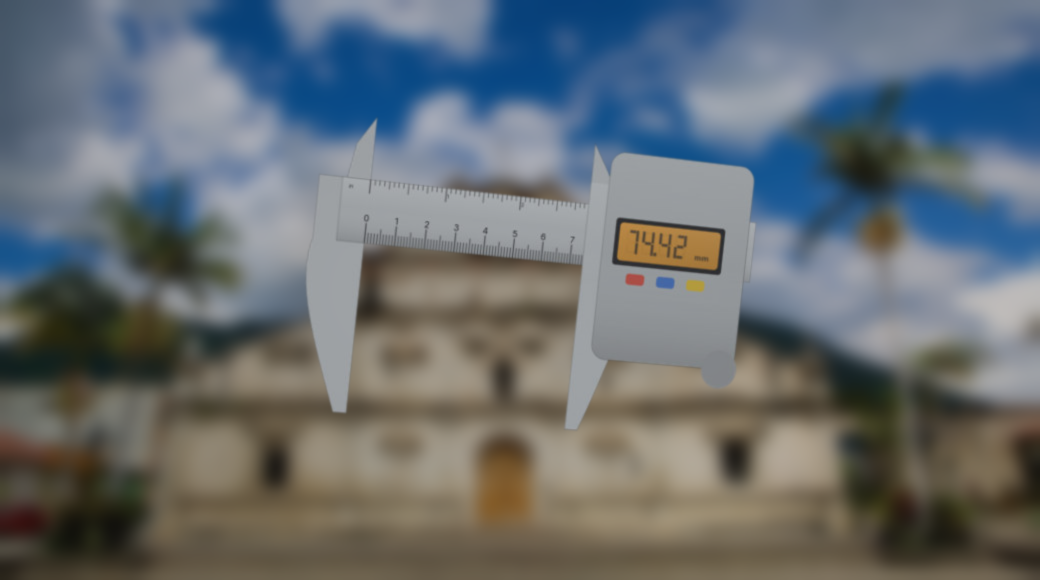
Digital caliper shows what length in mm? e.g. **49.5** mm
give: **74.42** mm
